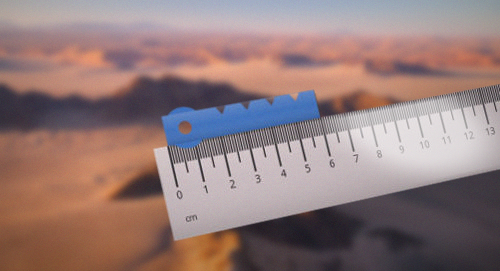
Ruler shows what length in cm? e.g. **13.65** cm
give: **6** cm
